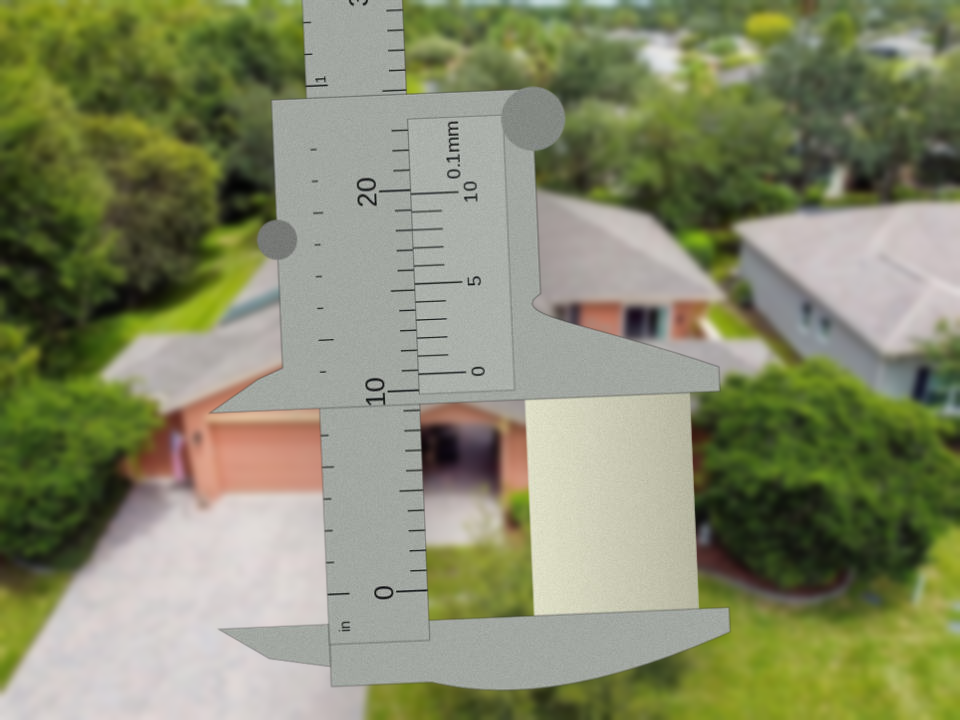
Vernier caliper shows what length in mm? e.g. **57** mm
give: **10.8** mm
